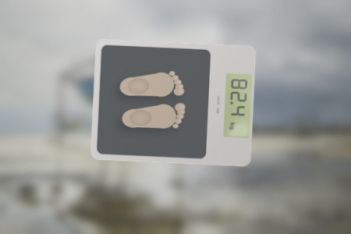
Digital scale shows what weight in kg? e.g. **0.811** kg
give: **82.4** kg
